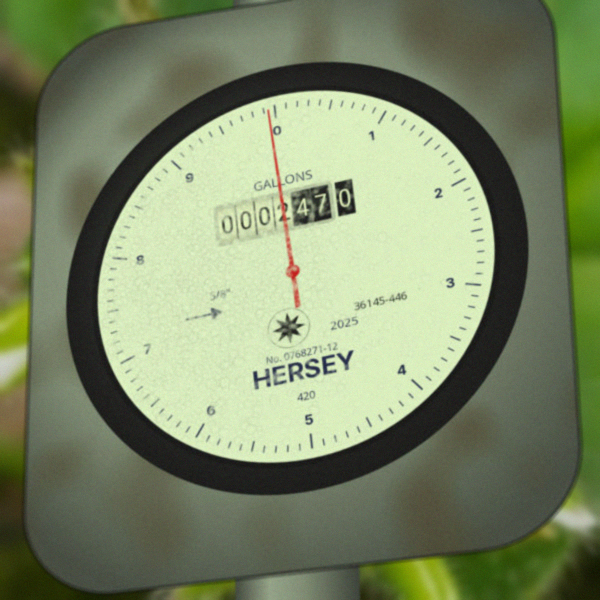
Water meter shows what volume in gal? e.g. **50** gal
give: **2469.9** gal
